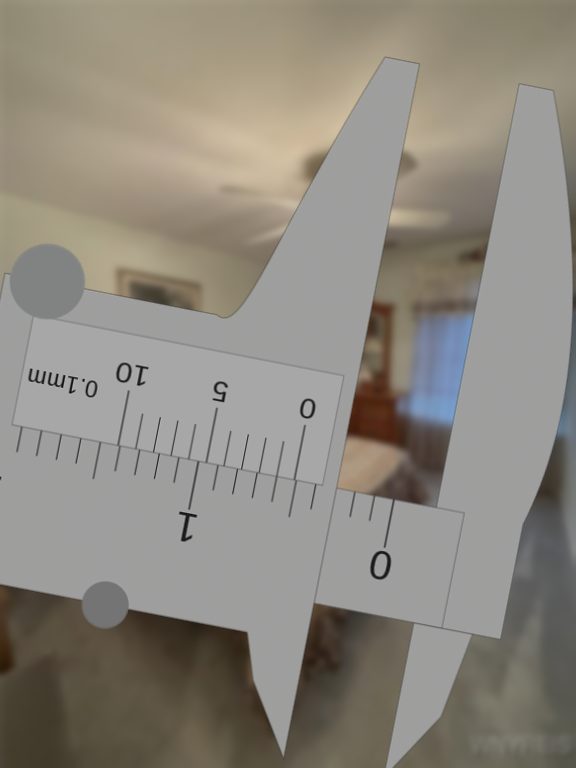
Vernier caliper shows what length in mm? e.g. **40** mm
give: **5.1** mm
